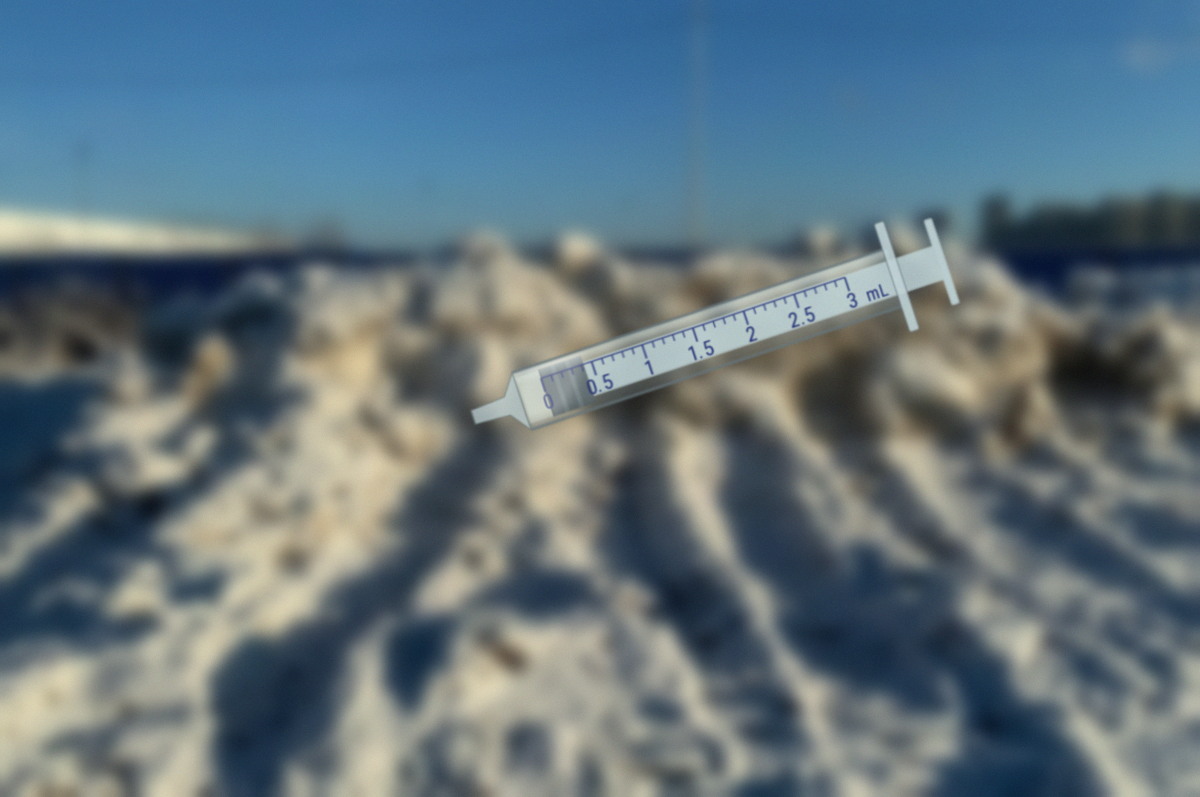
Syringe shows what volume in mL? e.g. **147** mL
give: **0** mL
